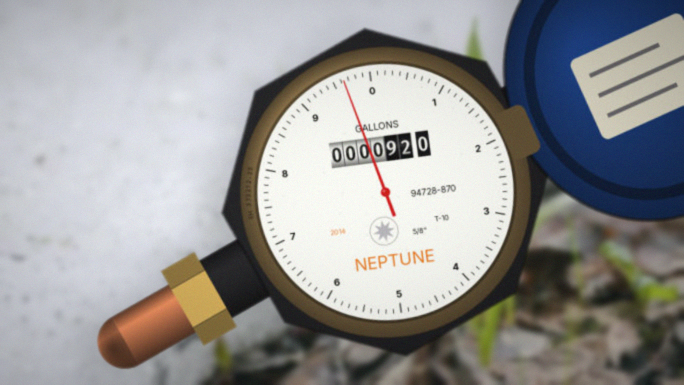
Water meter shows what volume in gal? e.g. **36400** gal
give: **919.6** gal
